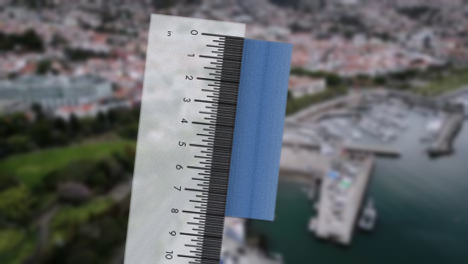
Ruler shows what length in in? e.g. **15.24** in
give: **8** in
